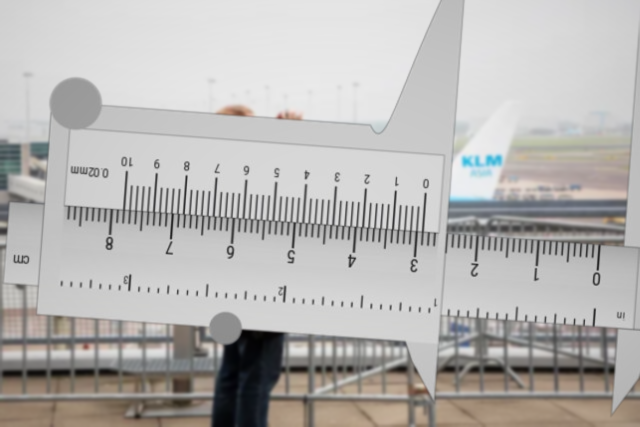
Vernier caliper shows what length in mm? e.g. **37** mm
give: **29.0** mm
